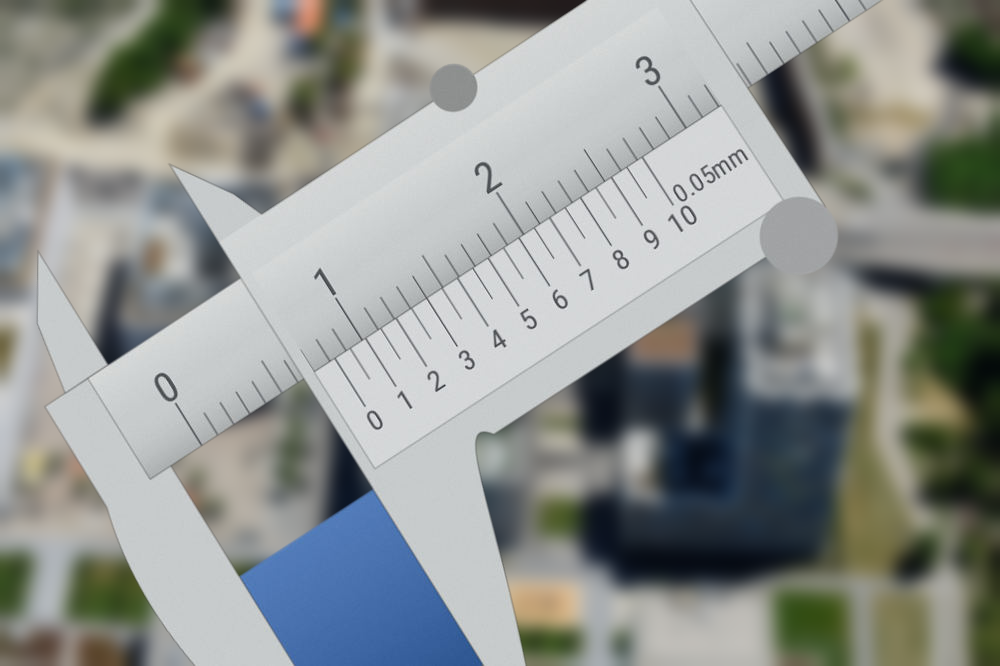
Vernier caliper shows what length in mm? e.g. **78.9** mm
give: **8.3** mm
